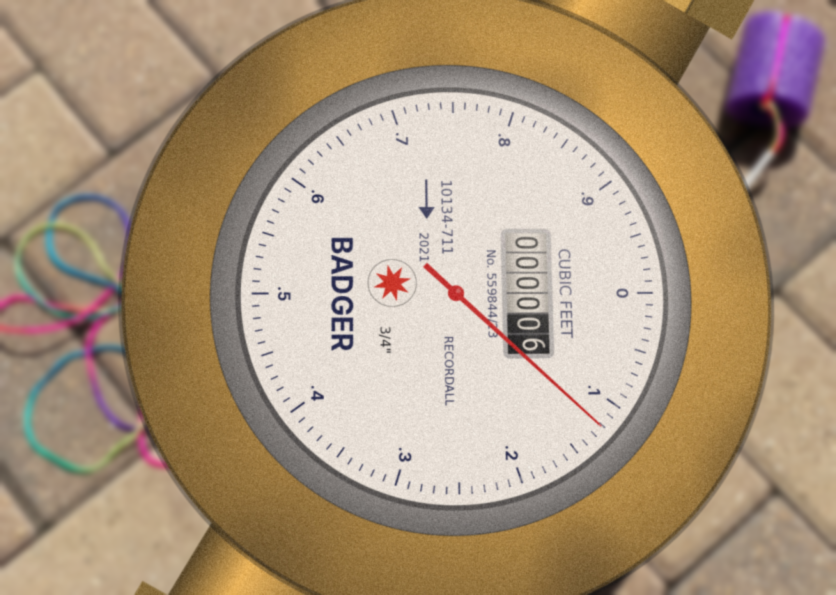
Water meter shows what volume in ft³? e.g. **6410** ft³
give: **6.12** ft³
